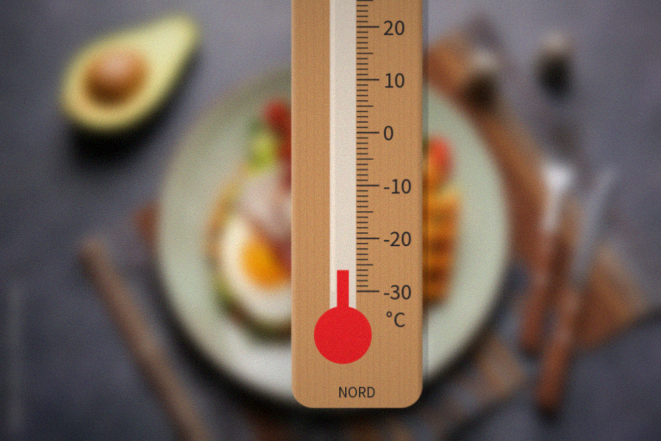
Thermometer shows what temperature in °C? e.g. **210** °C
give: **-26** °C
